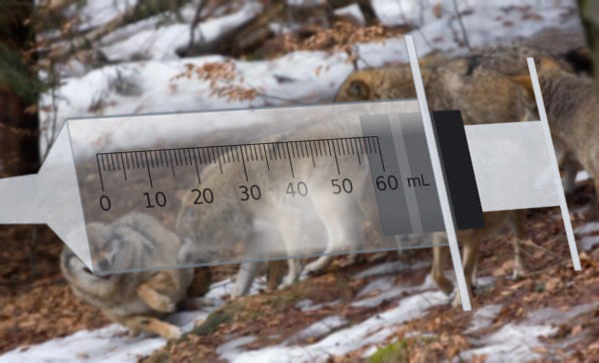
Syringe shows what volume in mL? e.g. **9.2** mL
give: **57** mL
